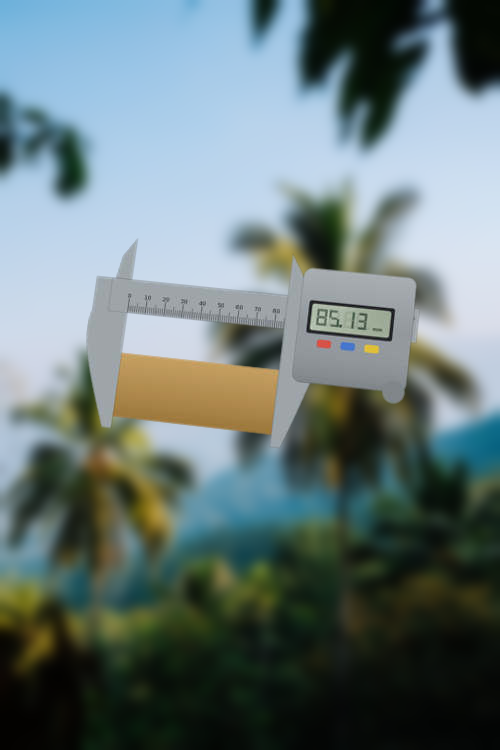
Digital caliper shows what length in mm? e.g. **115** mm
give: **85.13** mm
